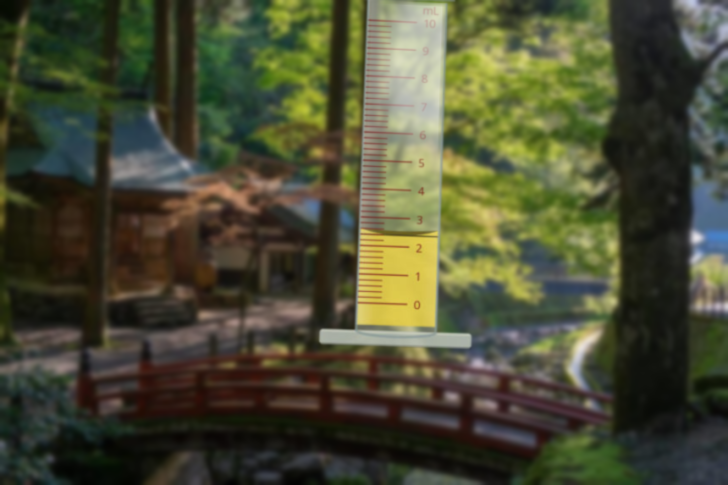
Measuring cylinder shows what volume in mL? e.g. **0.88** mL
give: **2.4** mL
